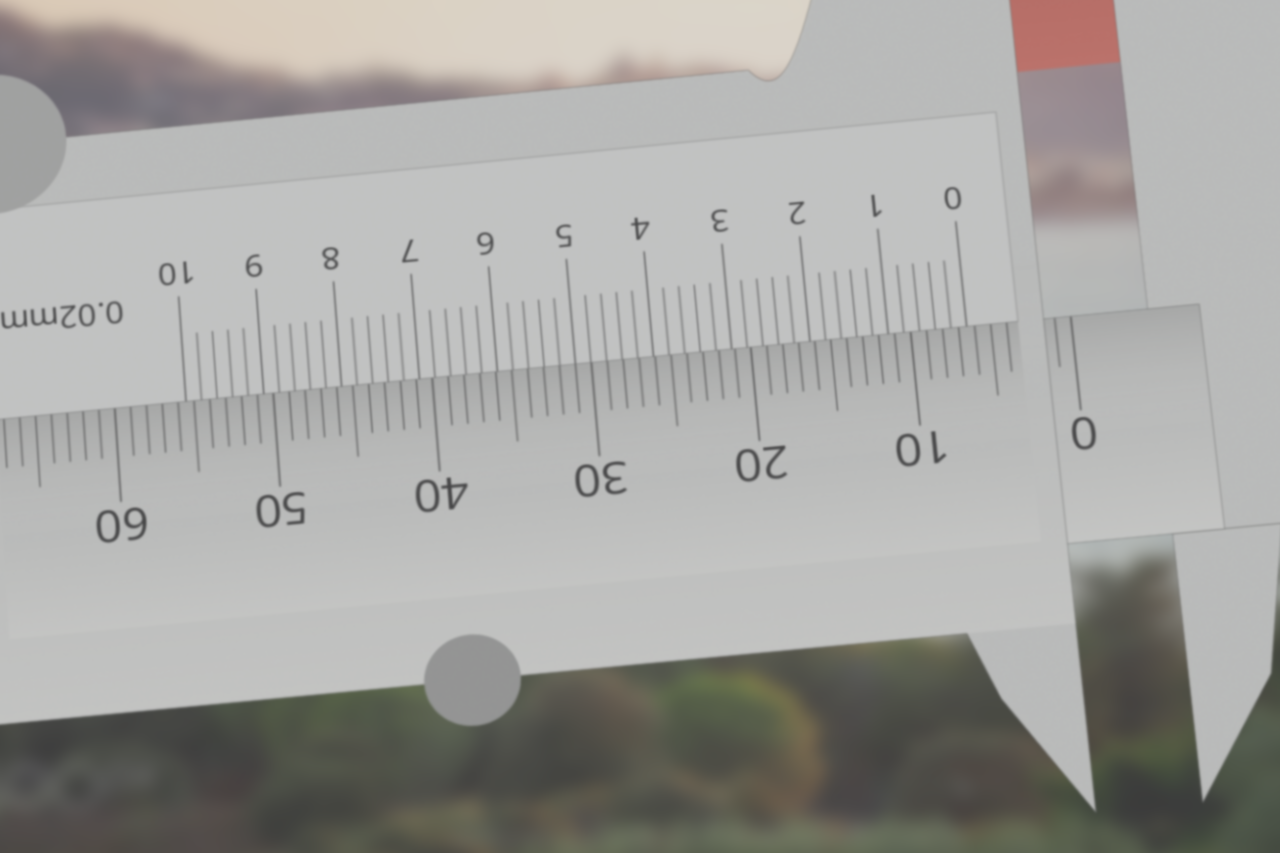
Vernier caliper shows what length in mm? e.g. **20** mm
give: **6.5** mm
